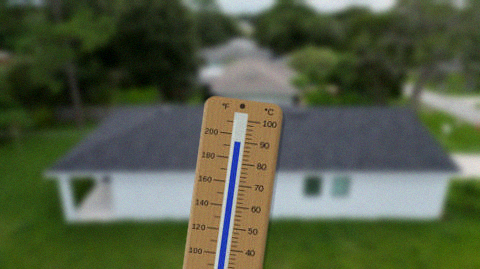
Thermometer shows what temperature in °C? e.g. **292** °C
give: **90** °C
